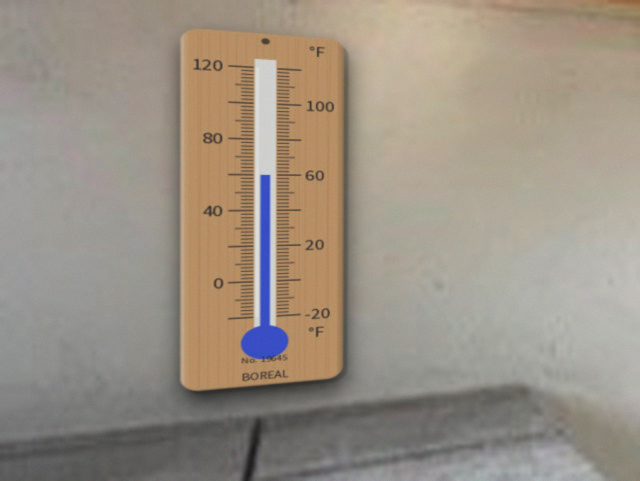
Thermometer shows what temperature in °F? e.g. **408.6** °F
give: **60** °F
